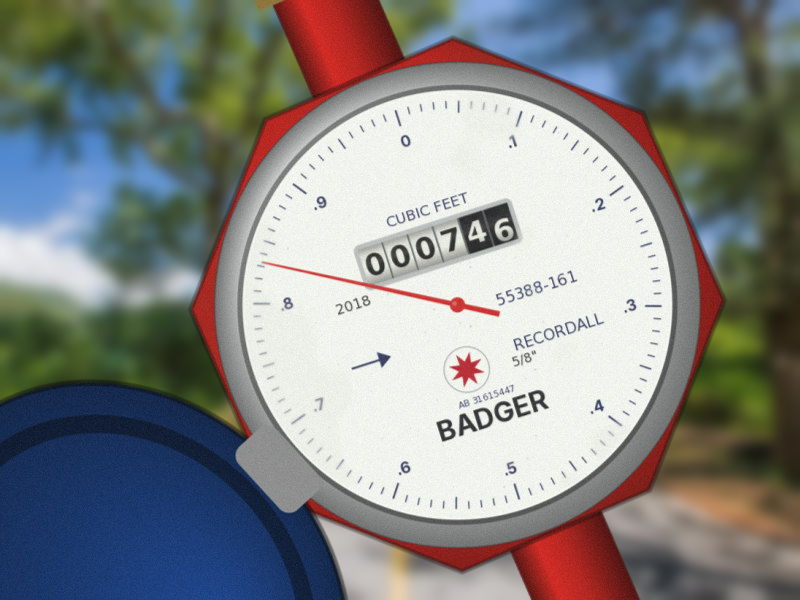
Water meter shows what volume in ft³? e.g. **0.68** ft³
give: **745.83** ft³
